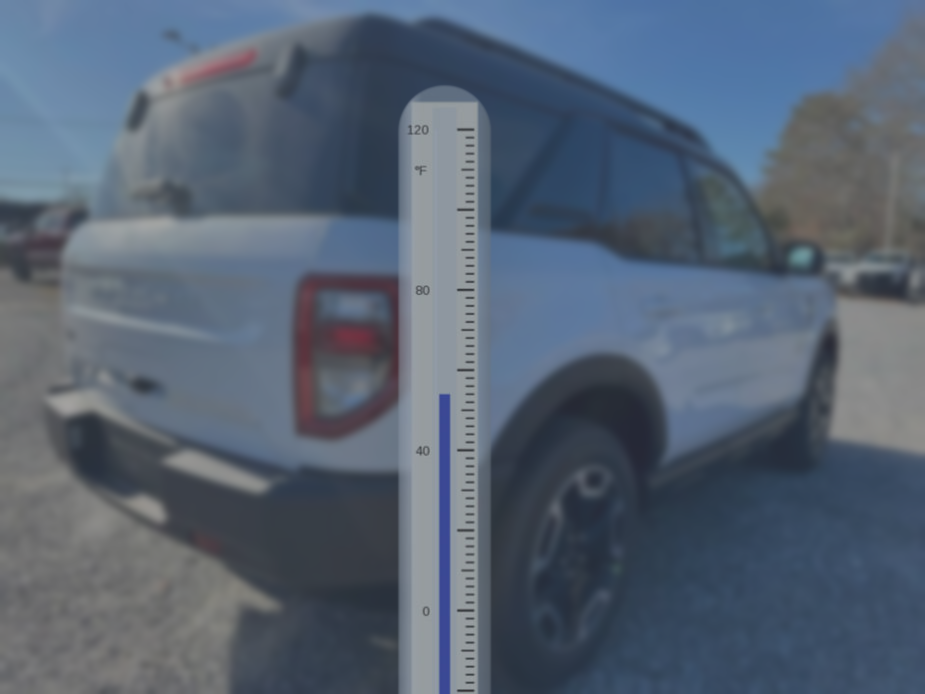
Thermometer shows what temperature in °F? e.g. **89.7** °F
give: **54** °F
